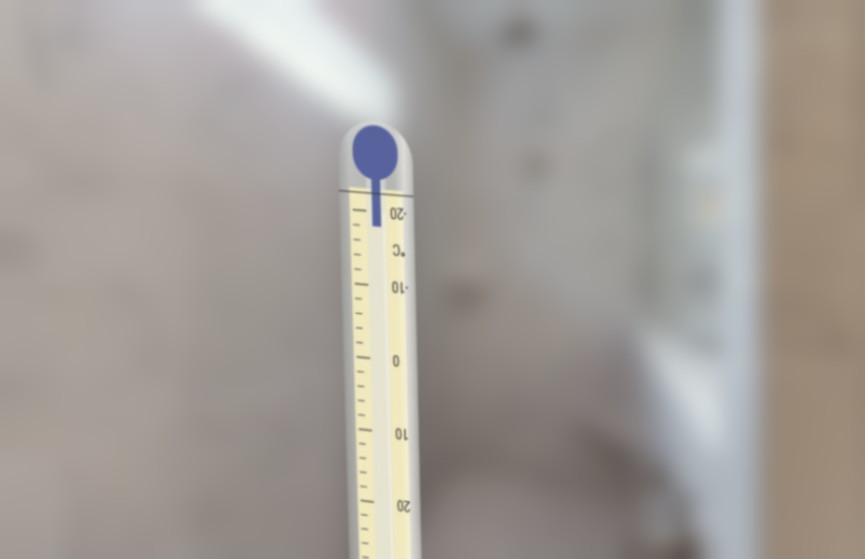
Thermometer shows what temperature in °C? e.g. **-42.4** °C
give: **-18** °C
